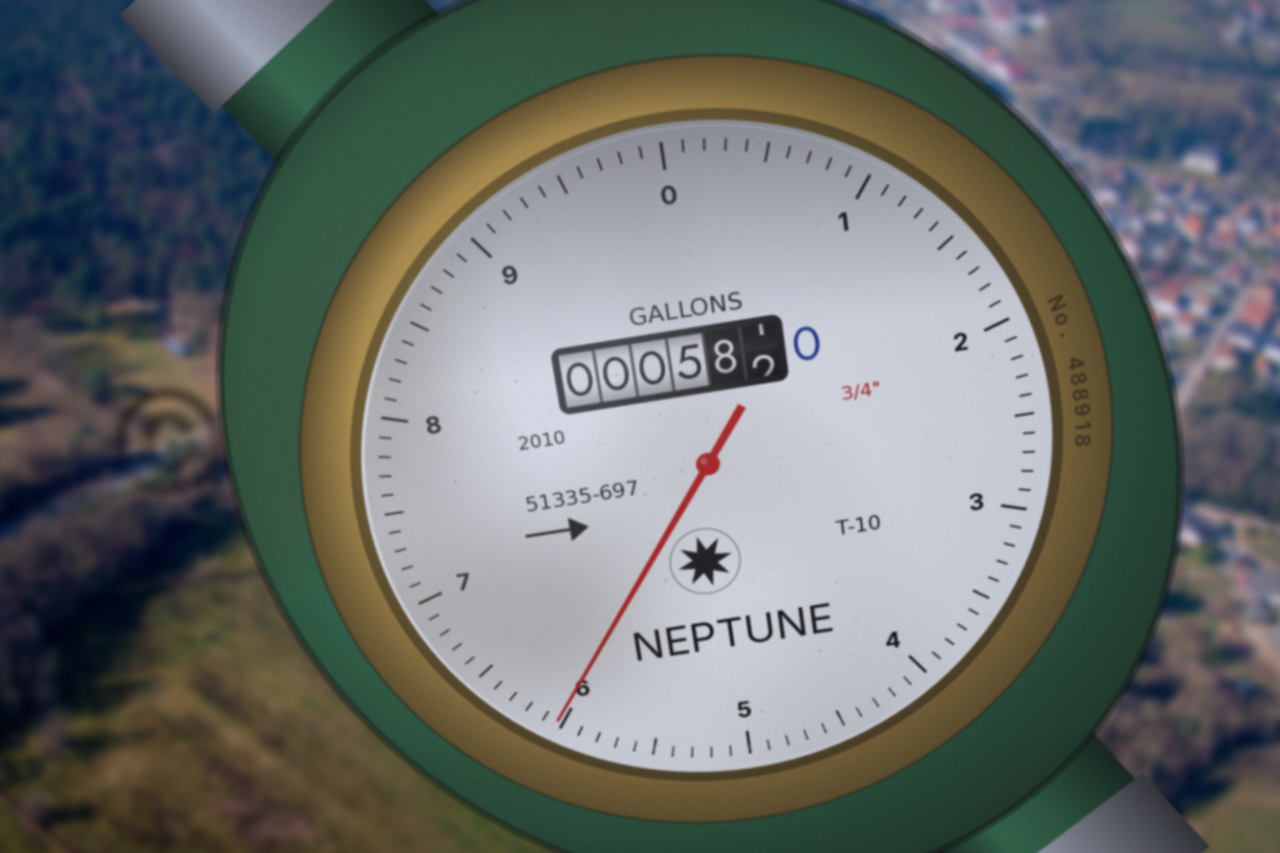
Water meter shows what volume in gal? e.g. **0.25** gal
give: **5816.0** gal
